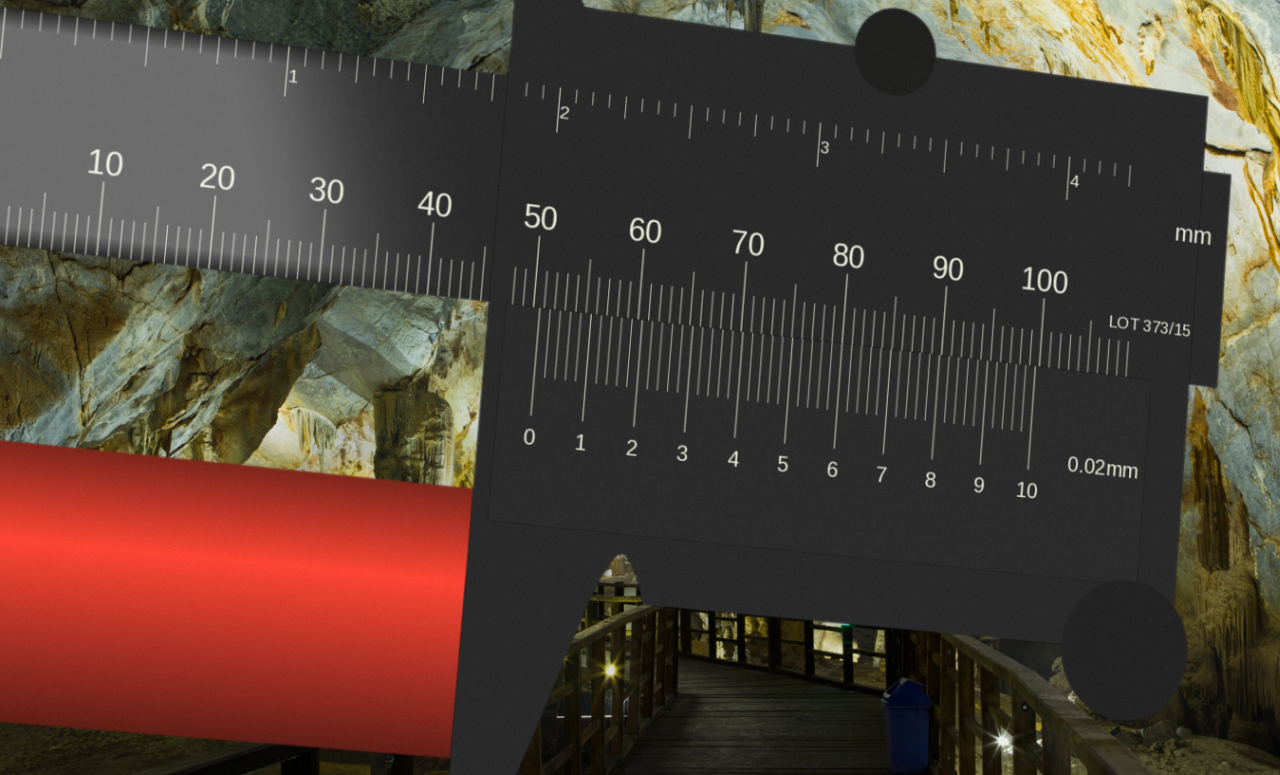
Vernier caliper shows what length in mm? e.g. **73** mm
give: **50.6** mm
